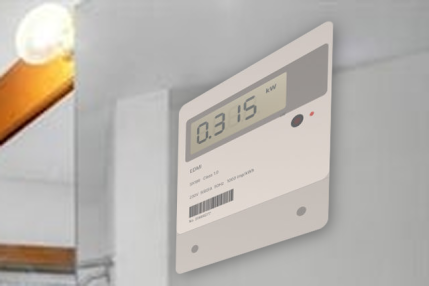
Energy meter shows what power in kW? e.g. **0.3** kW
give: **0.315** kW
